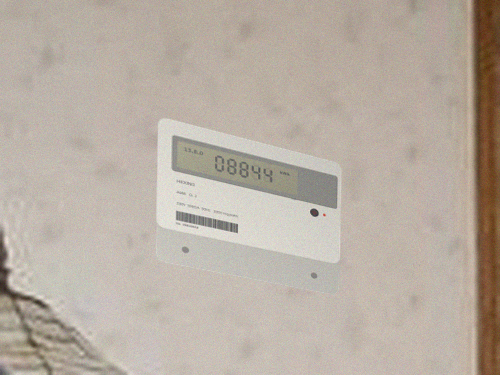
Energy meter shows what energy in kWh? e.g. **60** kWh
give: **8844** kWh
